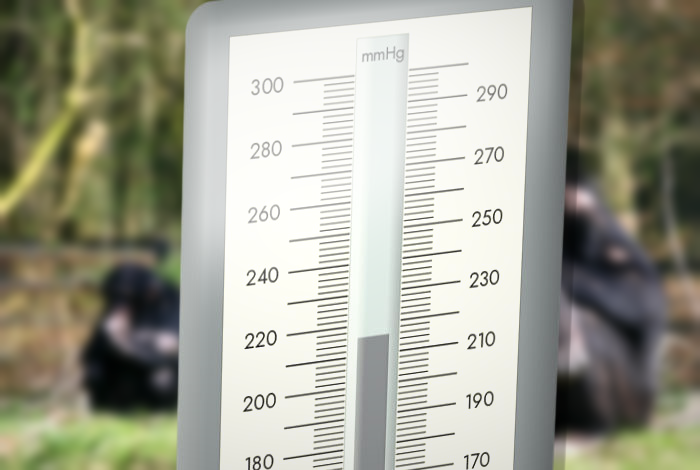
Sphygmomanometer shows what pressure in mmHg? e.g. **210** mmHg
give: **216** mmHg
